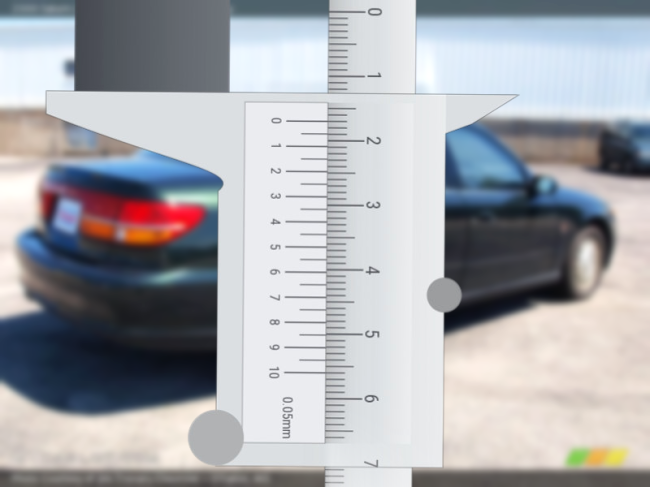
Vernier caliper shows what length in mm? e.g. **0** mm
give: **17.0** mm
